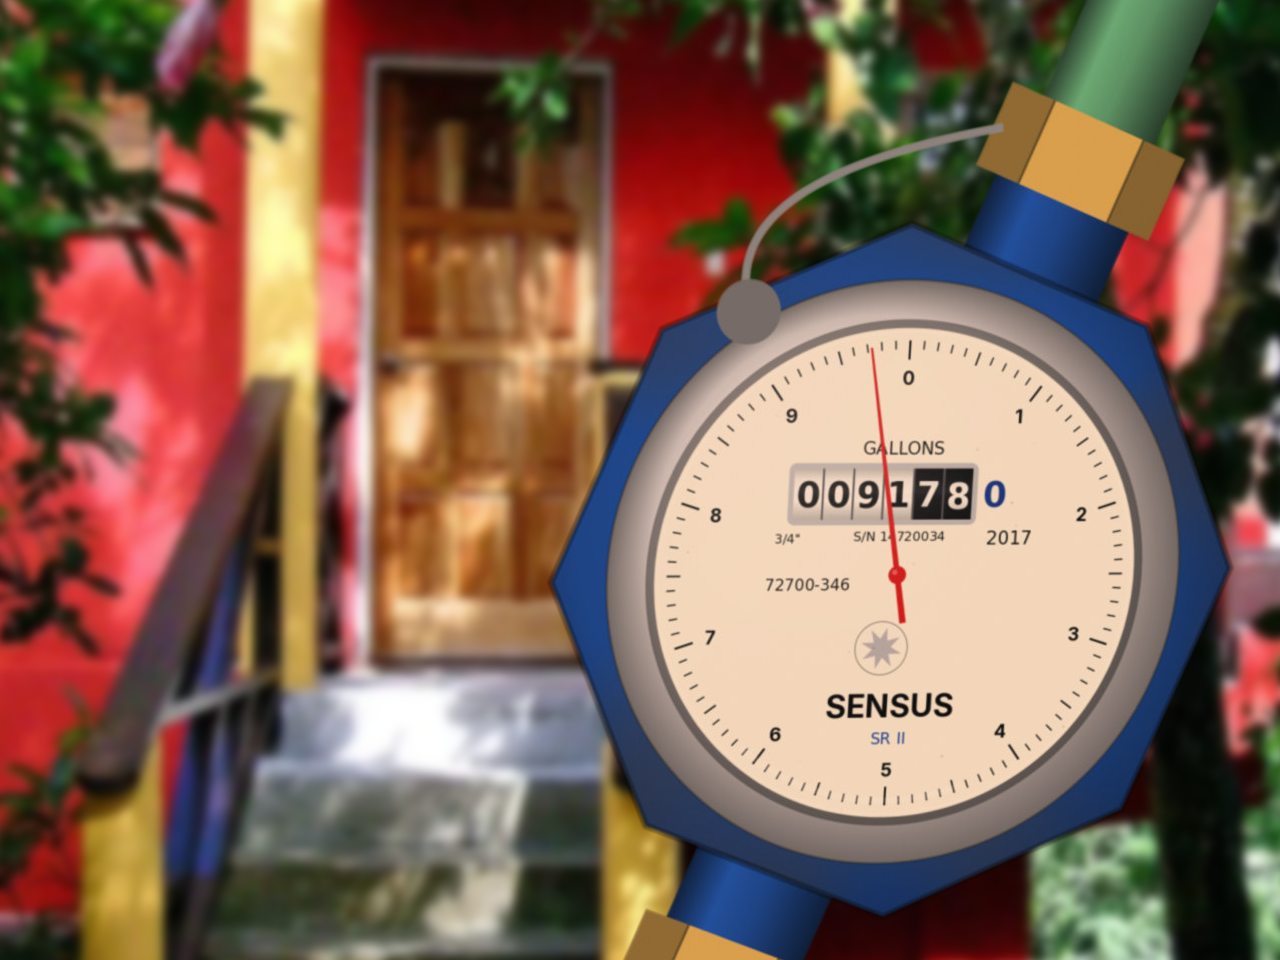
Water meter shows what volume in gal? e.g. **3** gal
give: **91779.7** gal
